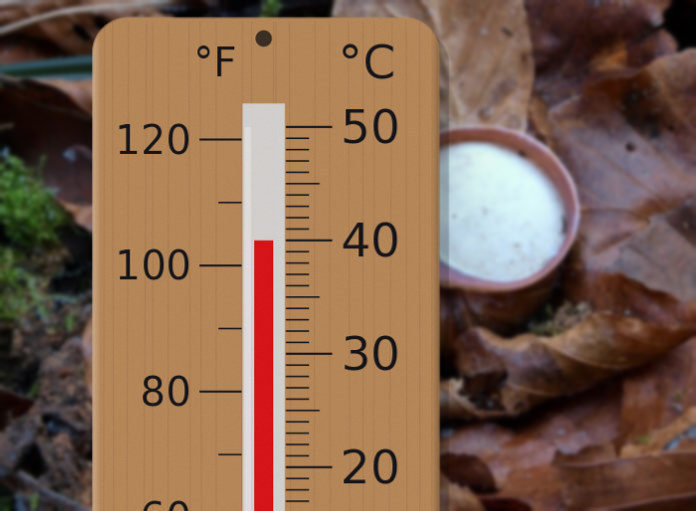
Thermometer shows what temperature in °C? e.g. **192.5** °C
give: **40** °C
